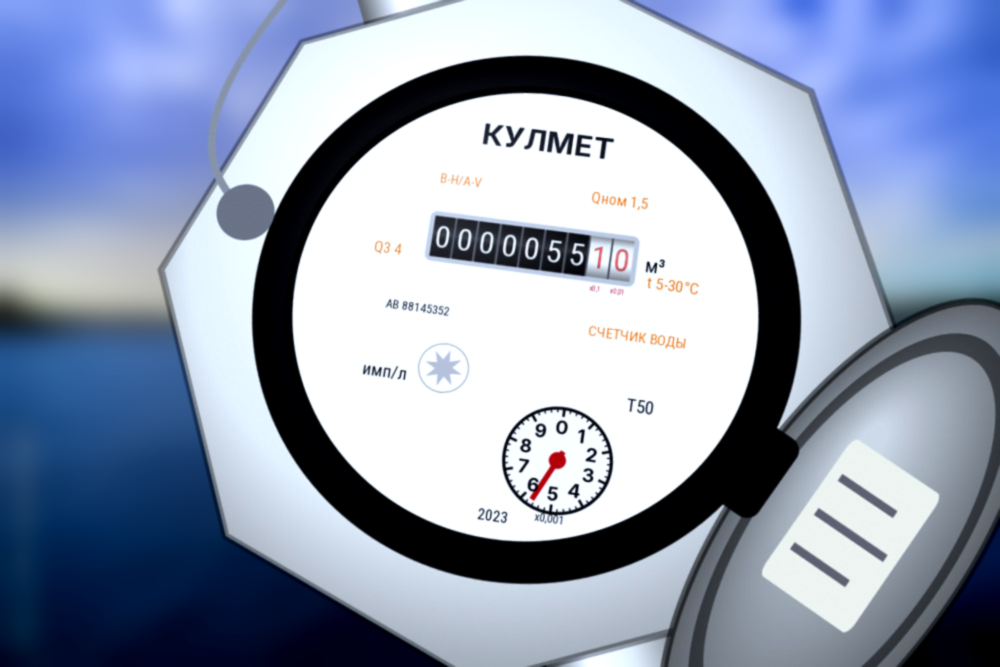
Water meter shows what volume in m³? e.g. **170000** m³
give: **55.105** m³
